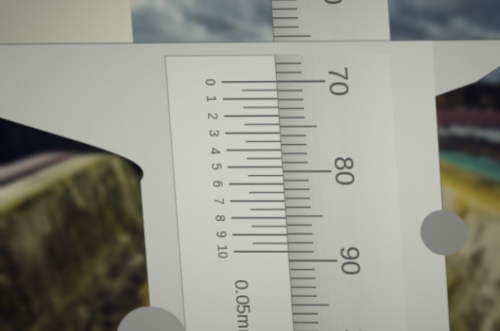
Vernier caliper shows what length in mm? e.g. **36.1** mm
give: **70.0** mm
